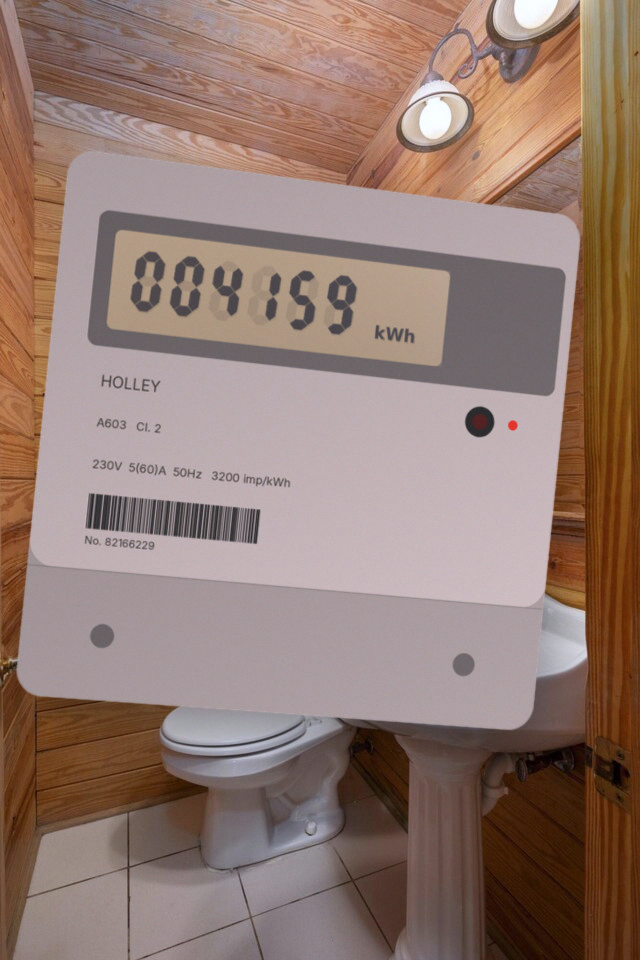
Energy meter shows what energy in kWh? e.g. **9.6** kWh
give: **4159** kWh
